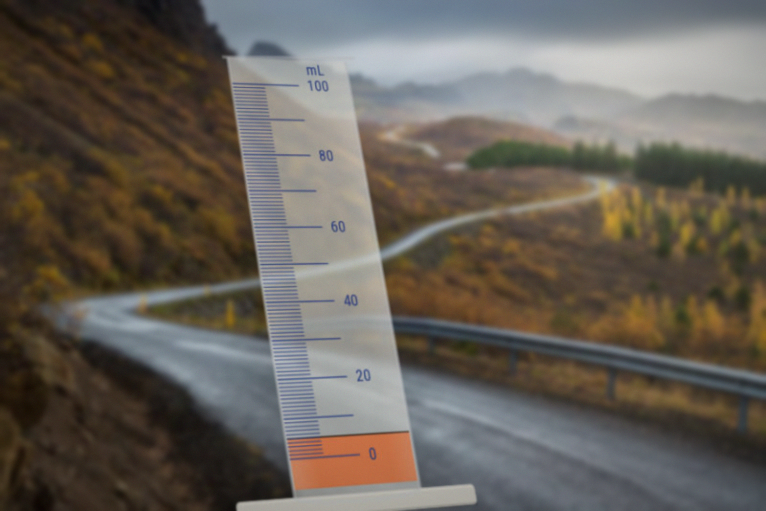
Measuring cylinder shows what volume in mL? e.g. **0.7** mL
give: **5** mL
